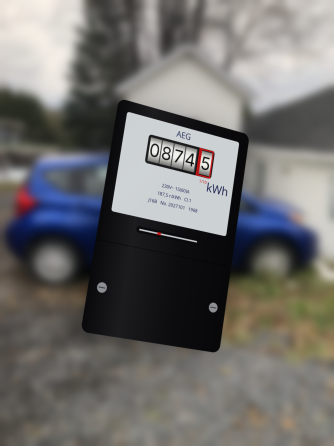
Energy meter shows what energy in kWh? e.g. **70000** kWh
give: **874.5** kWh
